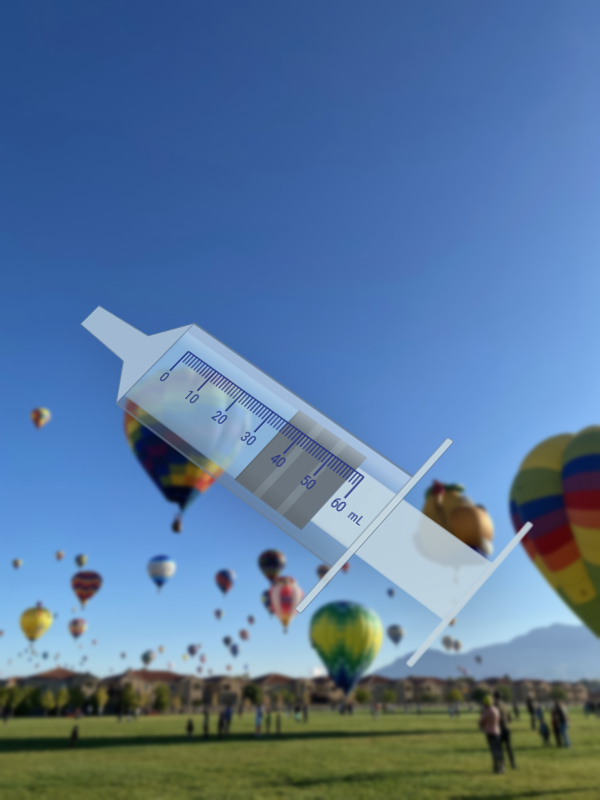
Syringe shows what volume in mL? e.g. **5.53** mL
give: **35** mL
